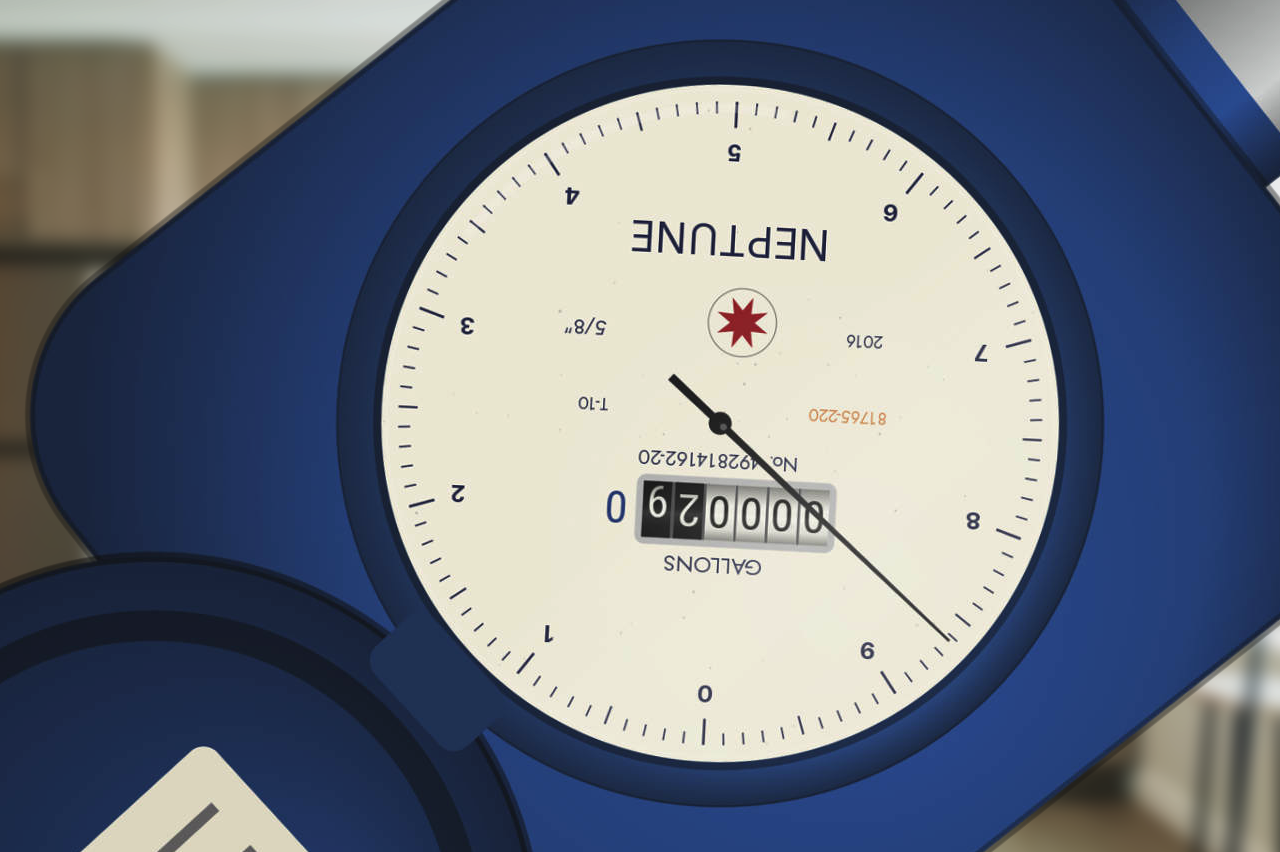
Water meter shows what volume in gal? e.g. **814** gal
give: **288.6** gal
